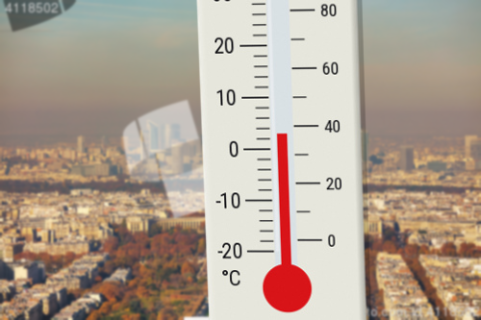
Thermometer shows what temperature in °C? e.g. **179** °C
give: **3** °C
